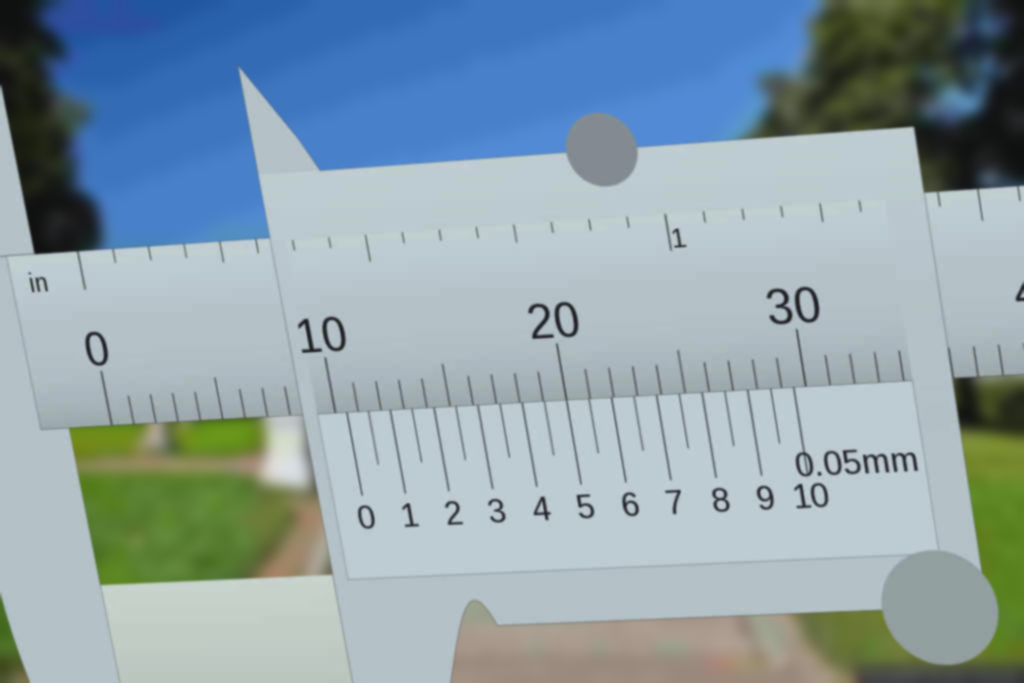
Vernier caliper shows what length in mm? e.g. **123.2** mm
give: **10.5** mm
